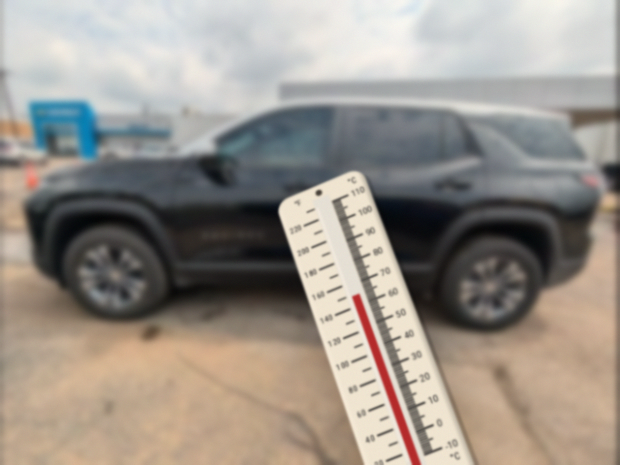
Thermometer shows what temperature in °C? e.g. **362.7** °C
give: **65** °C
